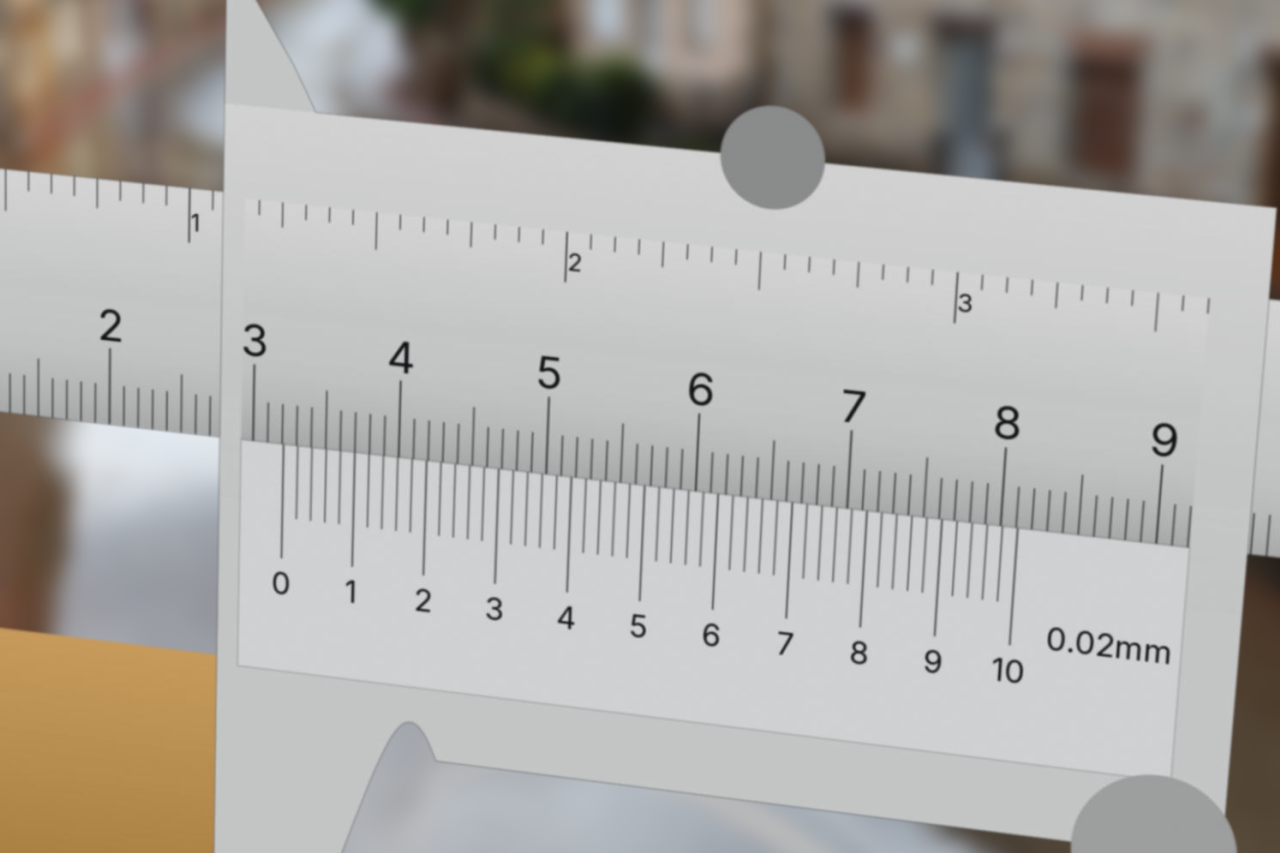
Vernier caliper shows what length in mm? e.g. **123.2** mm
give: **32.1** mm
